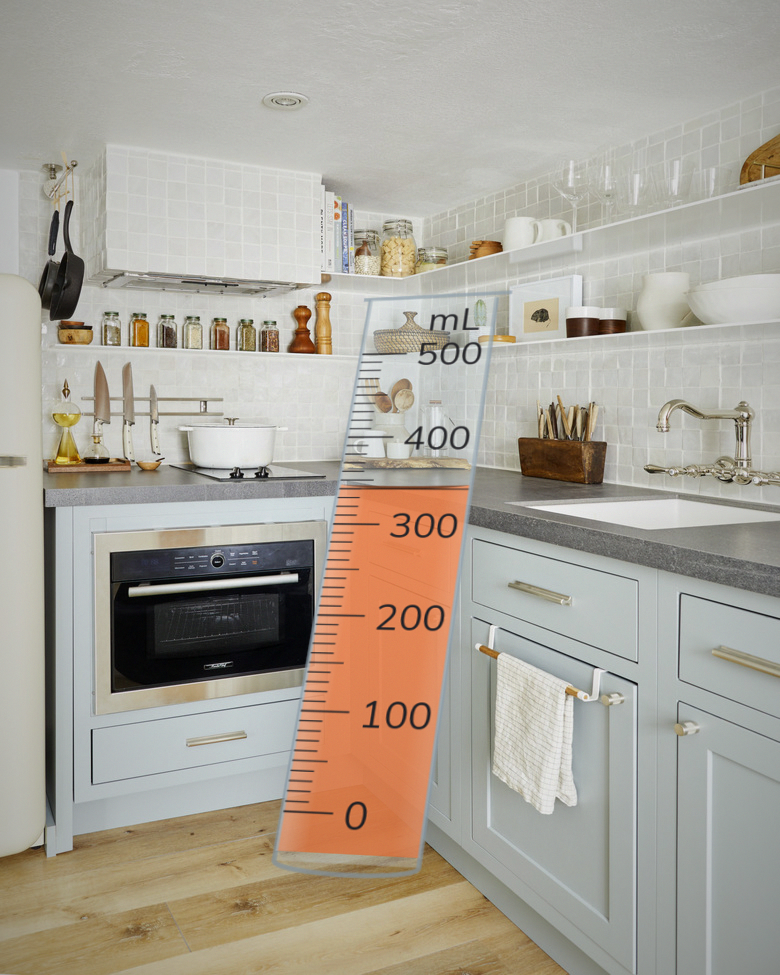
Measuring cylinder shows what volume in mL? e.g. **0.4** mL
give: **340** mL
